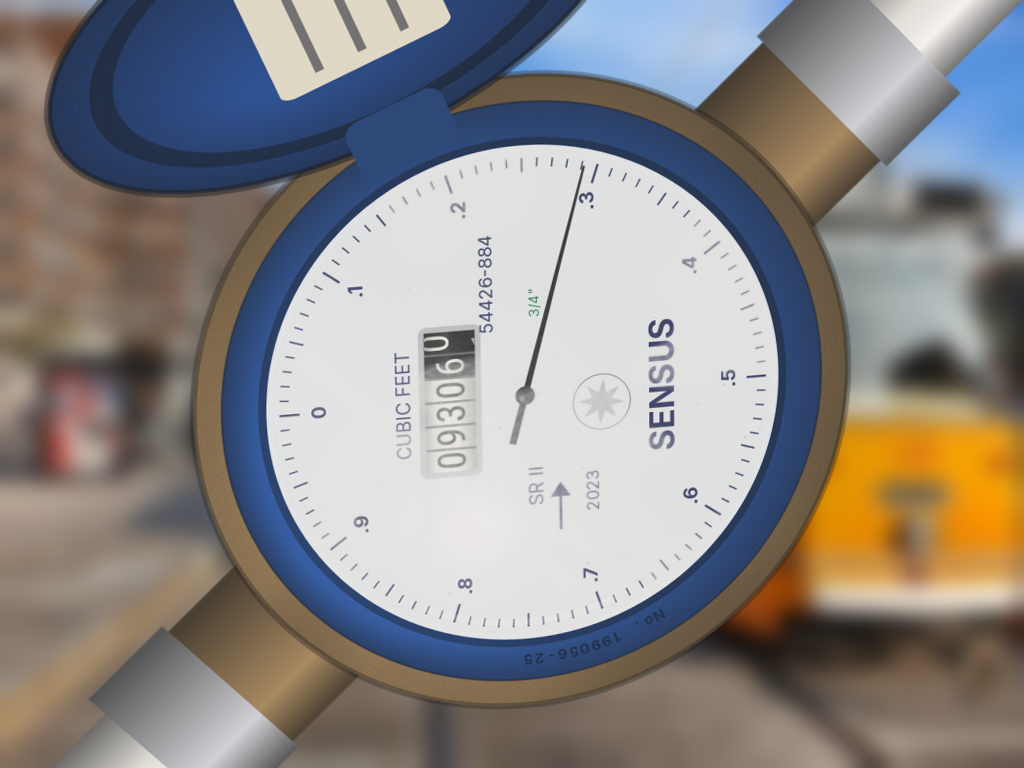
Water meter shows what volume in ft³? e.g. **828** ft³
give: **93060.29** ft³
